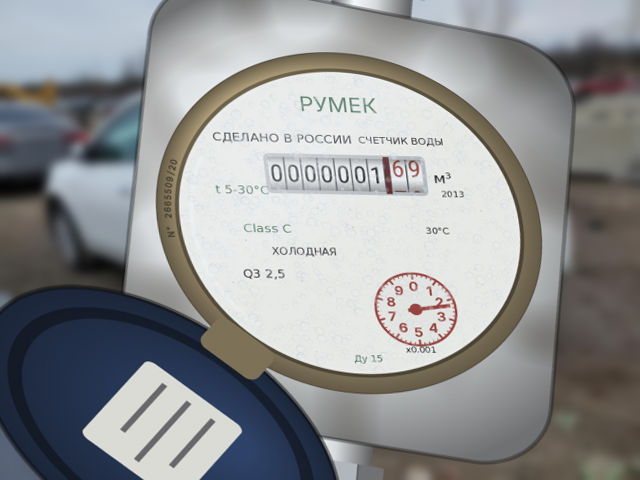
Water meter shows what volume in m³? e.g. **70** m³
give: **1.692** m³
